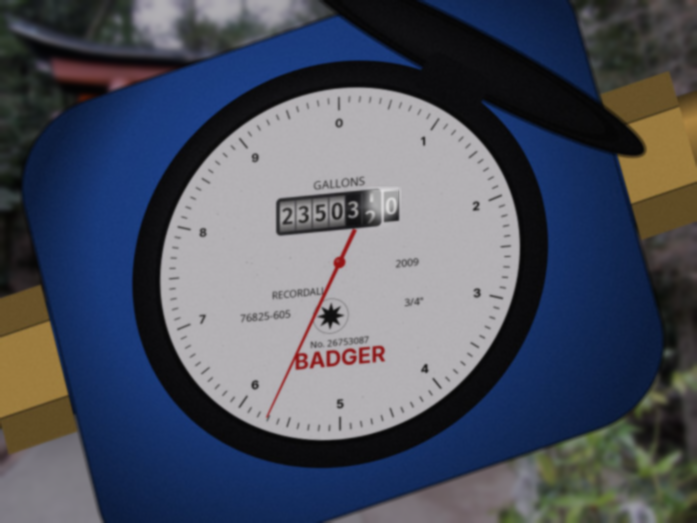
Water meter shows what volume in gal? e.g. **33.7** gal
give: **2350315.7** gal
